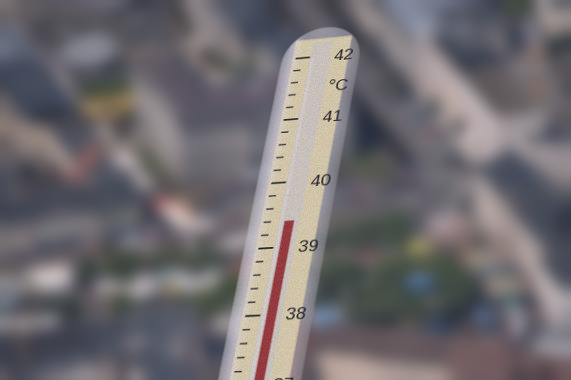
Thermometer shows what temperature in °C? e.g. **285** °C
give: **39.4** °C
